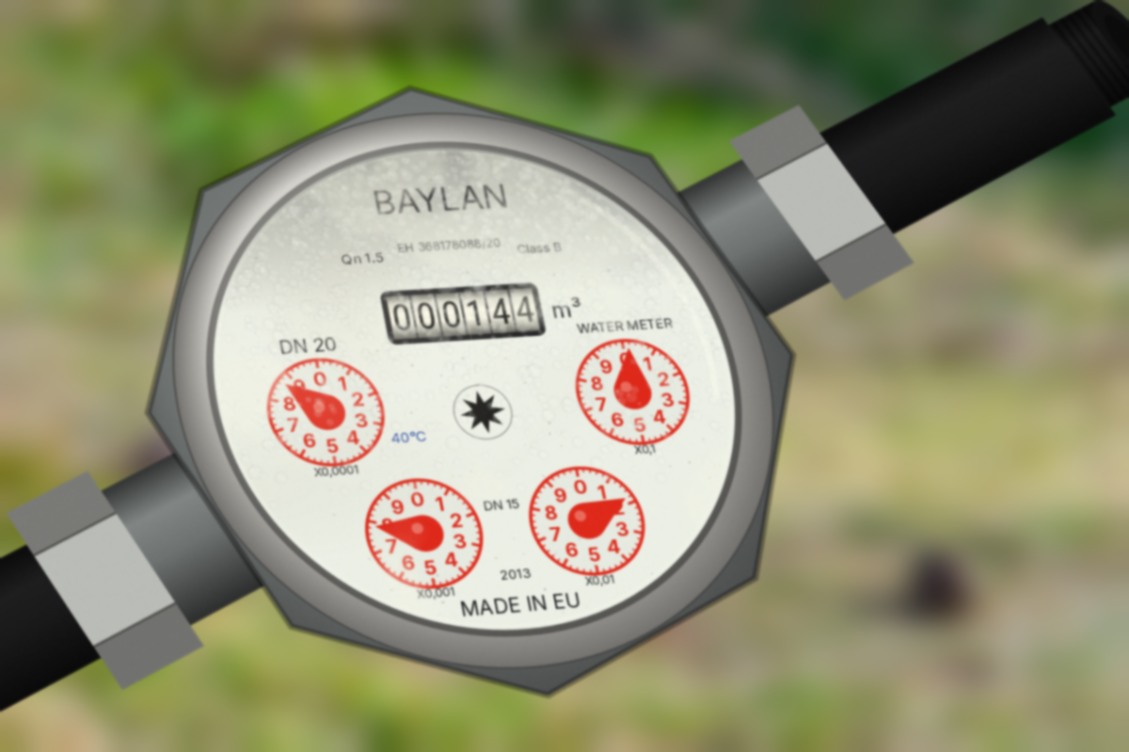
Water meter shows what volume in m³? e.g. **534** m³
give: **144.0178** m³
